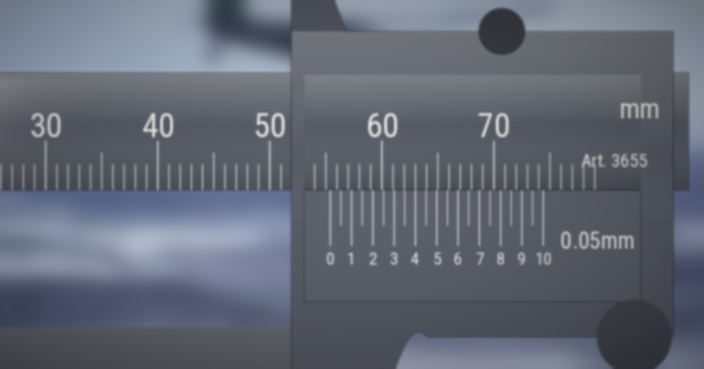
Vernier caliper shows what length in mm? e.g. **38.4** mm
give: **55.4** mm
